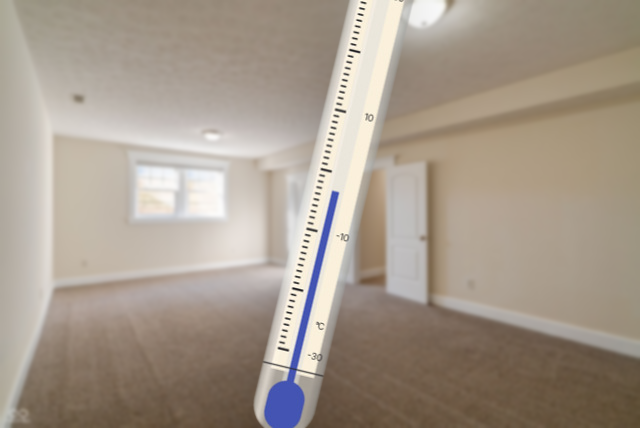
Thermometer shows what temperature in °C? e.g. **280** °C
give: **-3** °C
